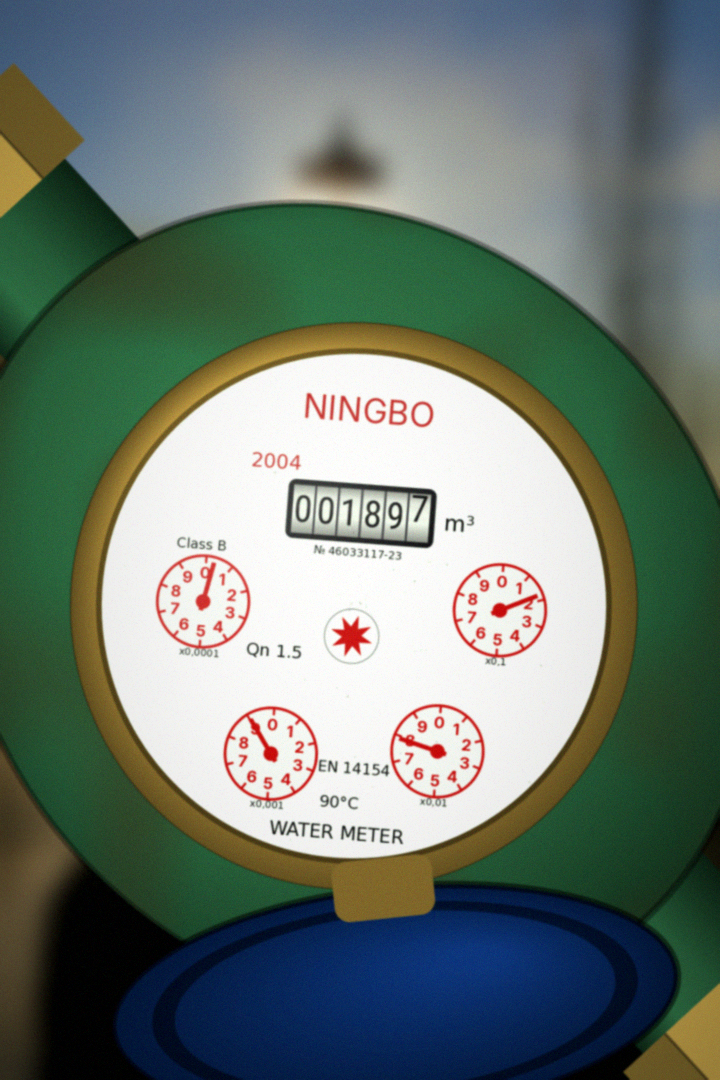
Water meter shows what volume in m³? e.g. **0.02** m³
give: **1897.1790** m³
